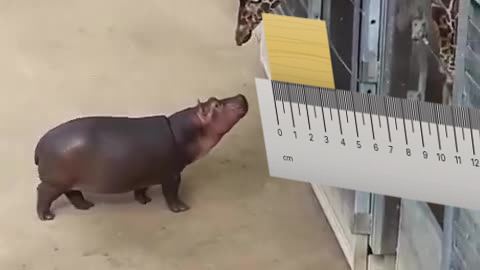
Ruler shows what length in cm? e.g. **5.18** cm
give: **4** cm
